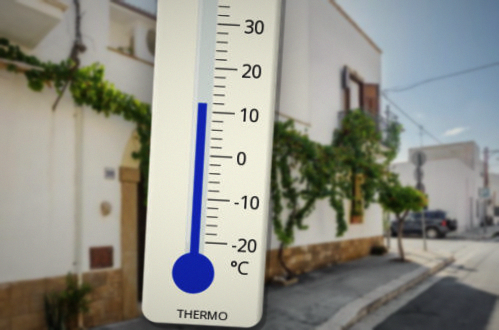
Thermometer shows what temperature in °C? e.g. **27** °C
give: **12** °C
